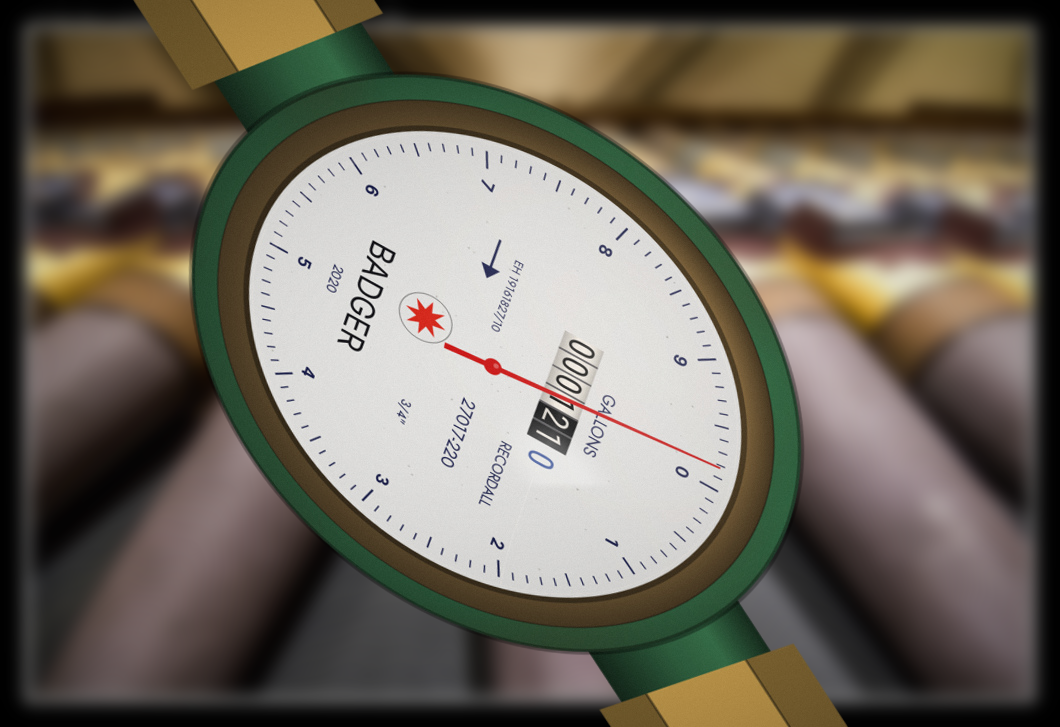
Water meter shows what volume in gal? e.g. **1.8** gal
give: **1209.8** gal
